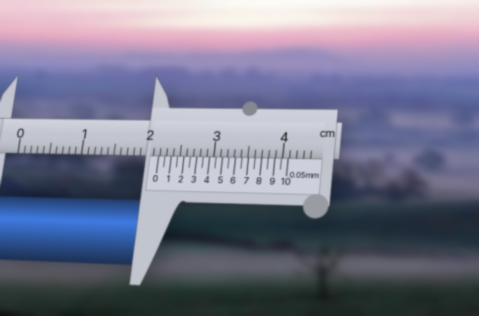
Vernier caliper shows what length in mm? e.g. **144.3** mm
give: **21.8** mm
